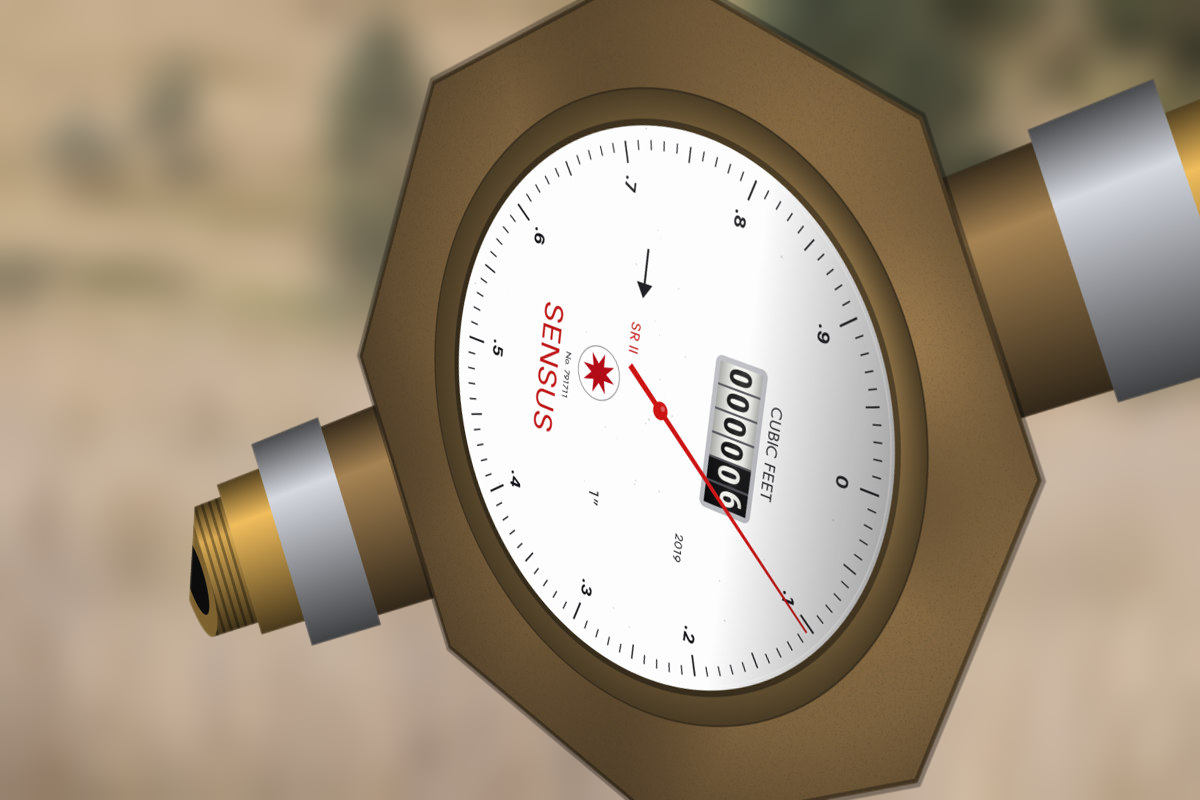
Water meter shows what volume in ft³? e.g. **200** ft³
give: **6.10** ft³
